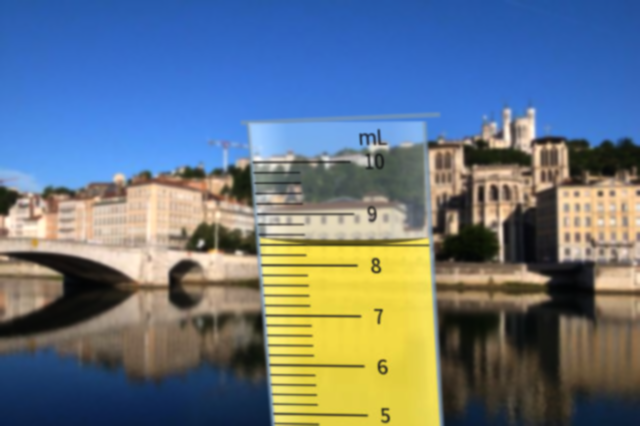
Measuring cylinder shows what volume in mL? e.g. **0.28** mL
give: **8.4** mL
